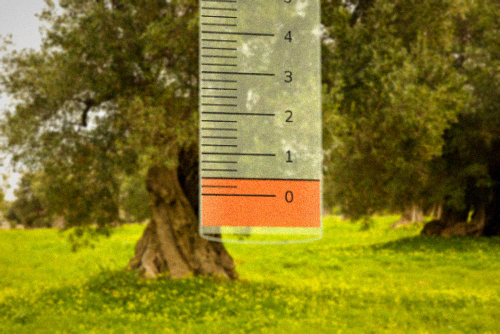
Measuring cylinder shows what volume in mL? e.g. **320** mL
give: **0.4** mL
